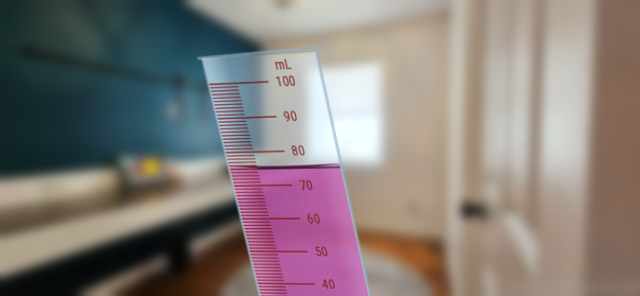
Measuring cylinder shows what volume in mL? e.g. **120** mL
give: **75** mL
